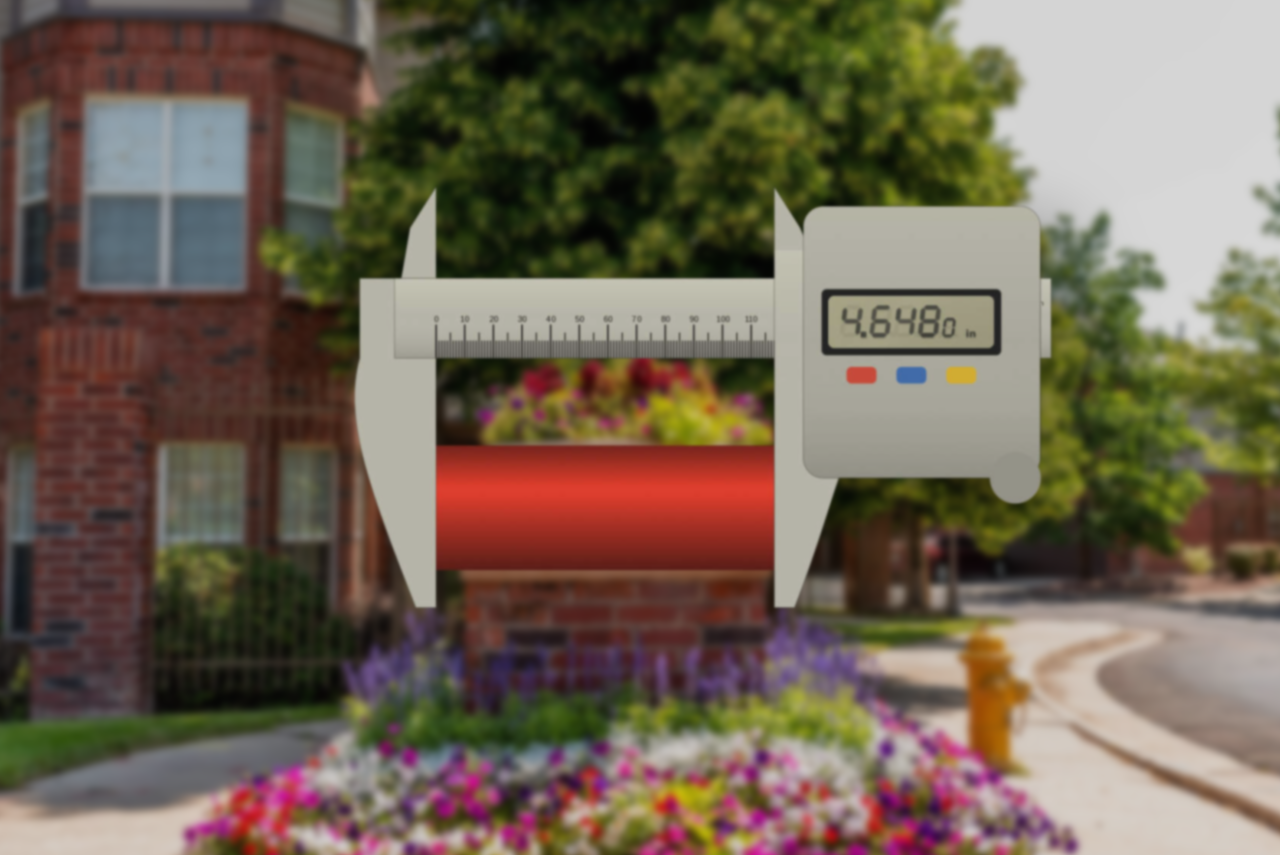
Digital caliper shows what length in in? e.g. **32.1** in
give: **4.6480** in
